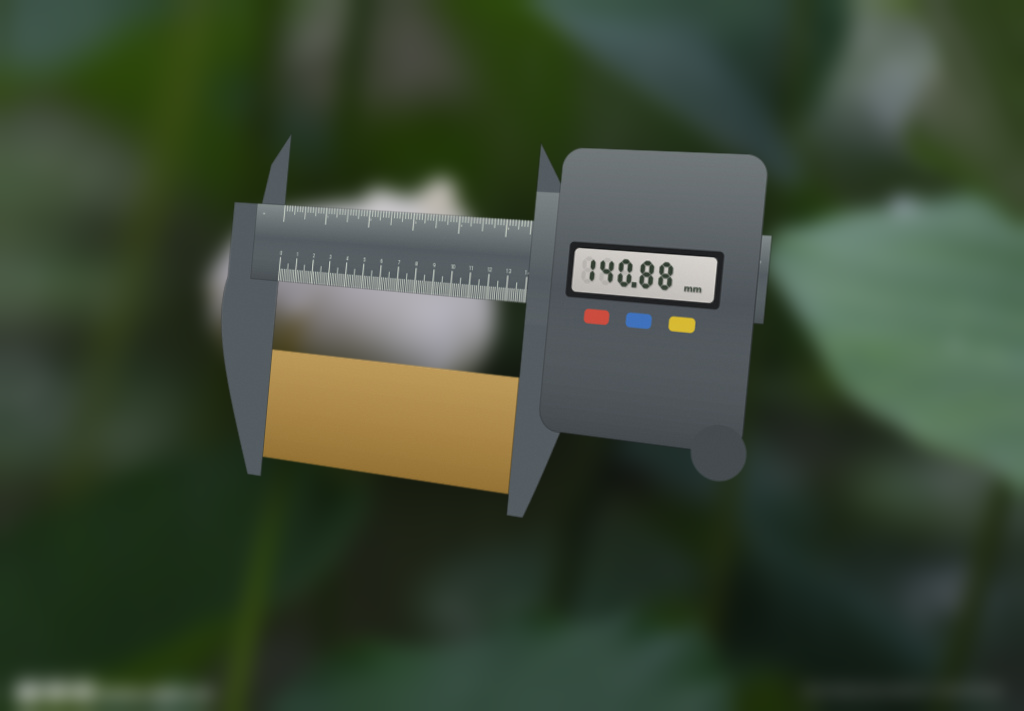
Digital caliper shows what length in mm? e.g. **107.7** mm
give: **140.88** mm
